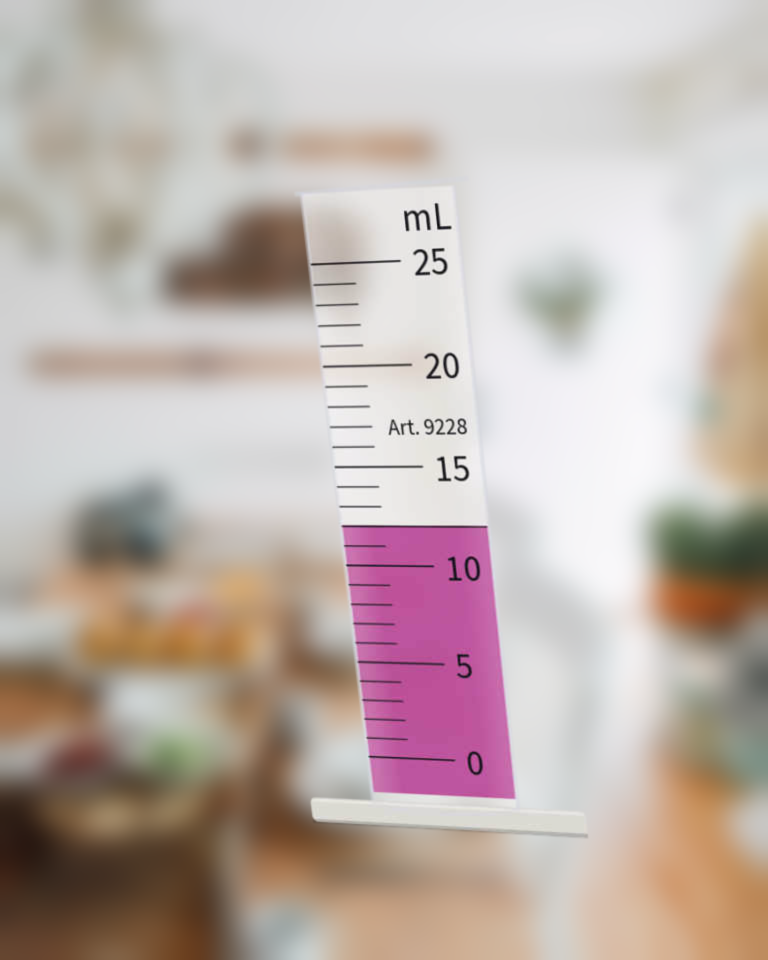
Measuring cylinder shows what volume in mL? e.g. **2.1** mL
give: **12** mL
